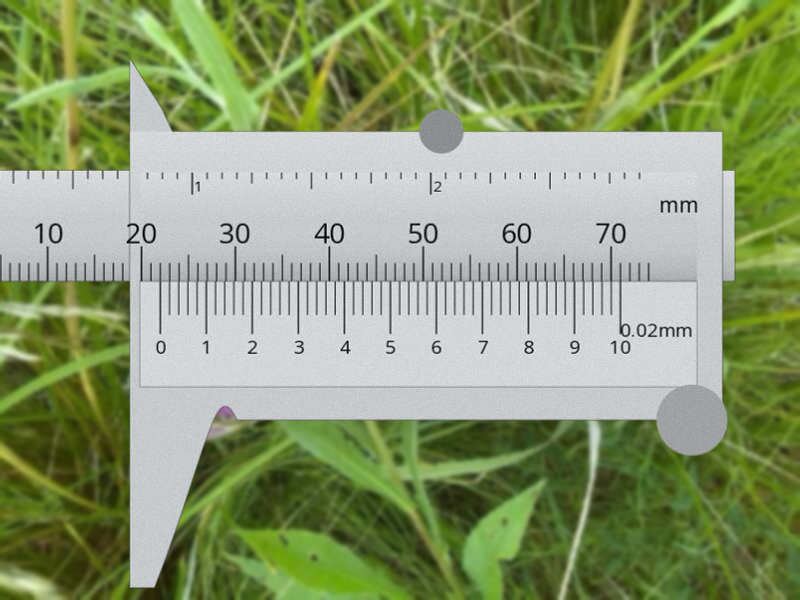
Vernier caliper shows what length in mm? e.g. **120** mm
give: **22.0** mm
